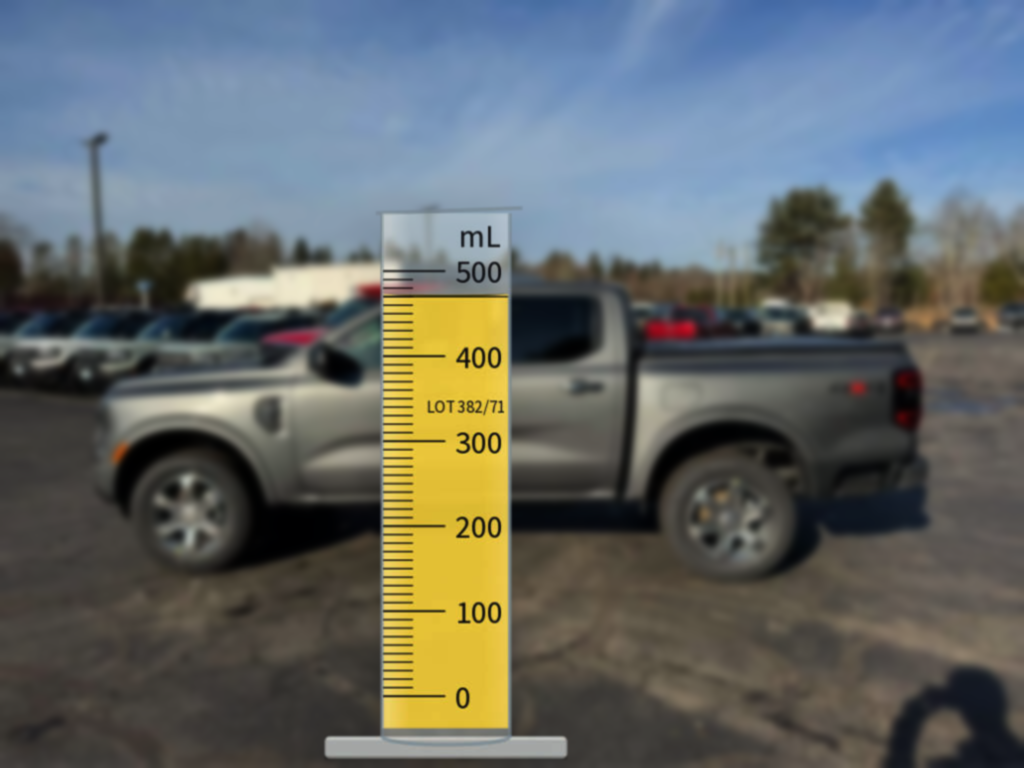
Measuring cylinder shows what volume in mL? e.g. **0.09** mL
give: **470** mL
